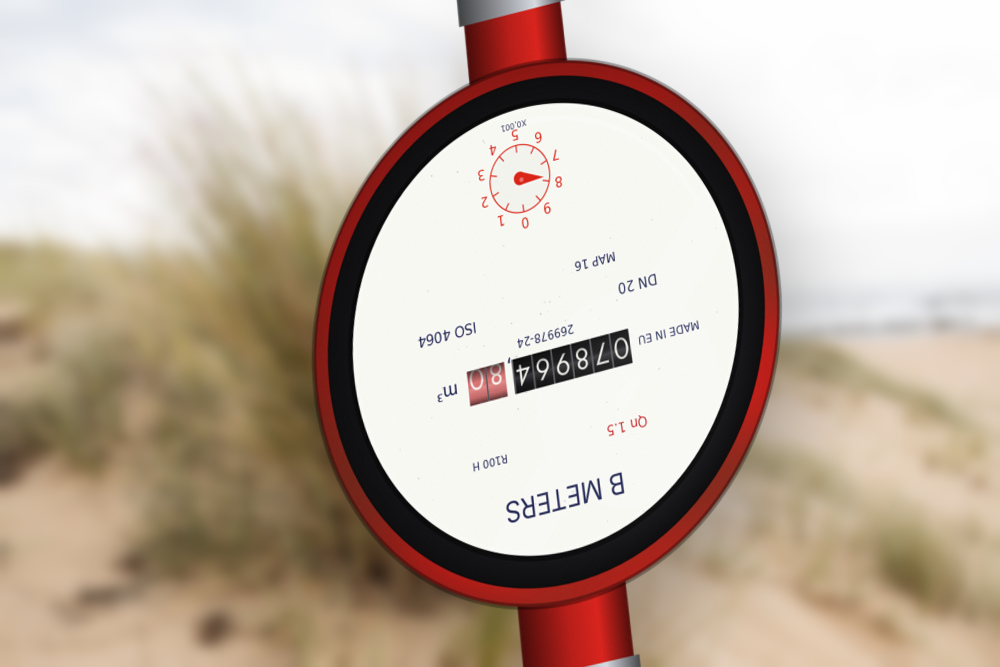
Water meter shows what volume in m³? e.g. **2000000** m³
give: **78964.797** m³
